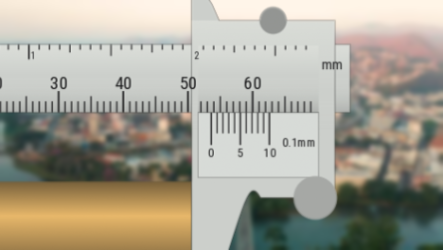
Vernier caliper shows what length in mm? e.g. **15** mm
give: **53.6** mm
